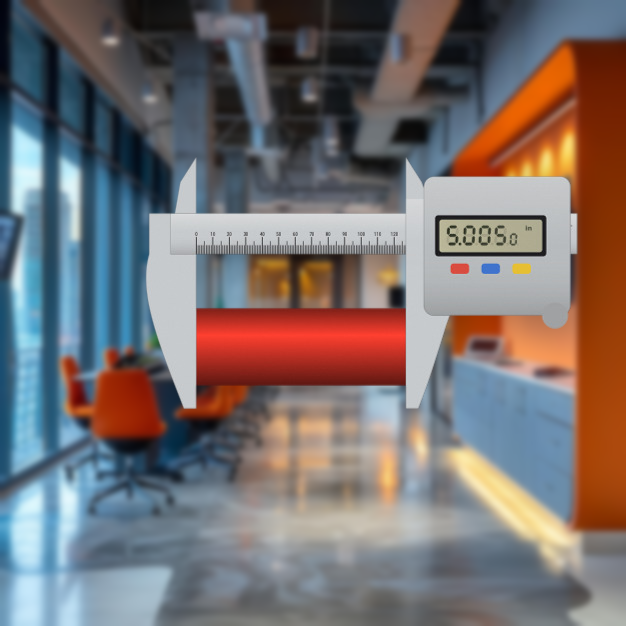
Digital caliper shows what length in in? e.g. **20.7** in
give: **5.0050** in
